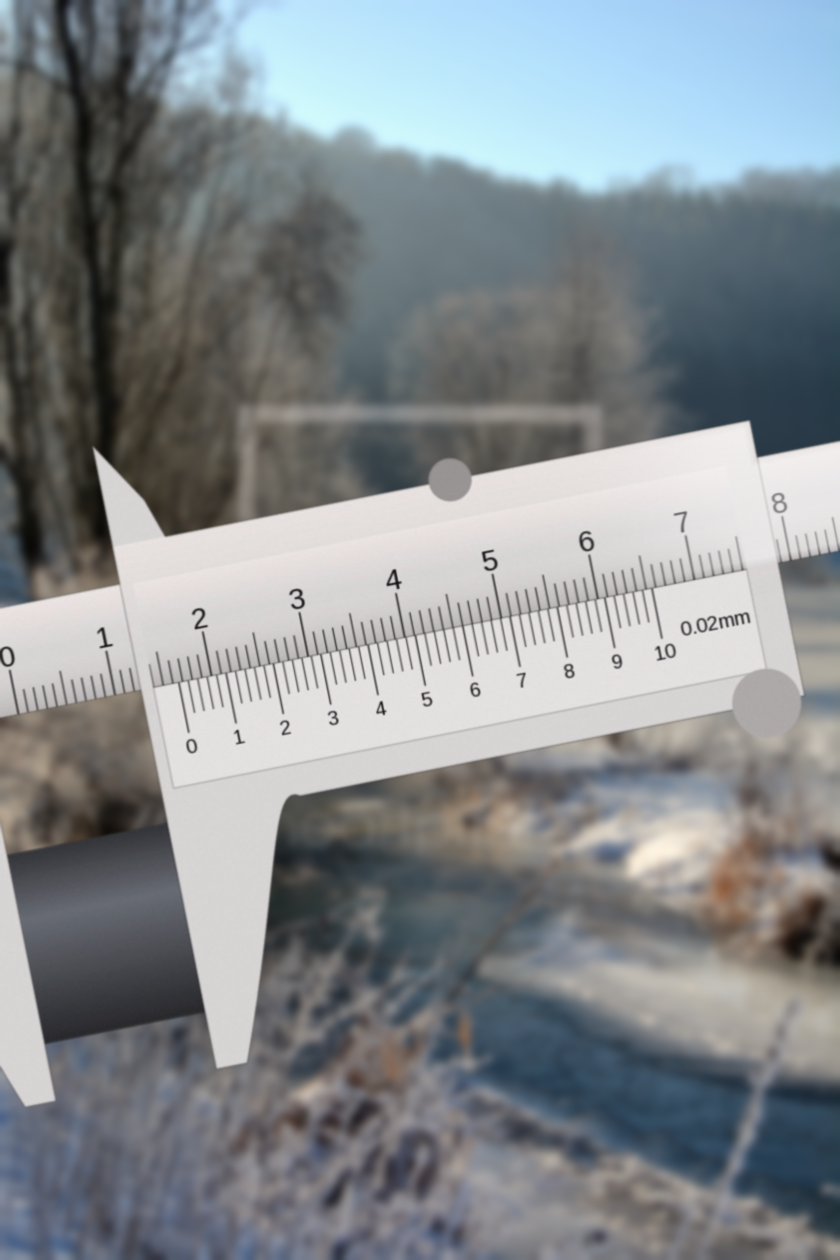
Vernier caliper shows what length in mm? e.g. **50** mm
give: **16.6** mm
